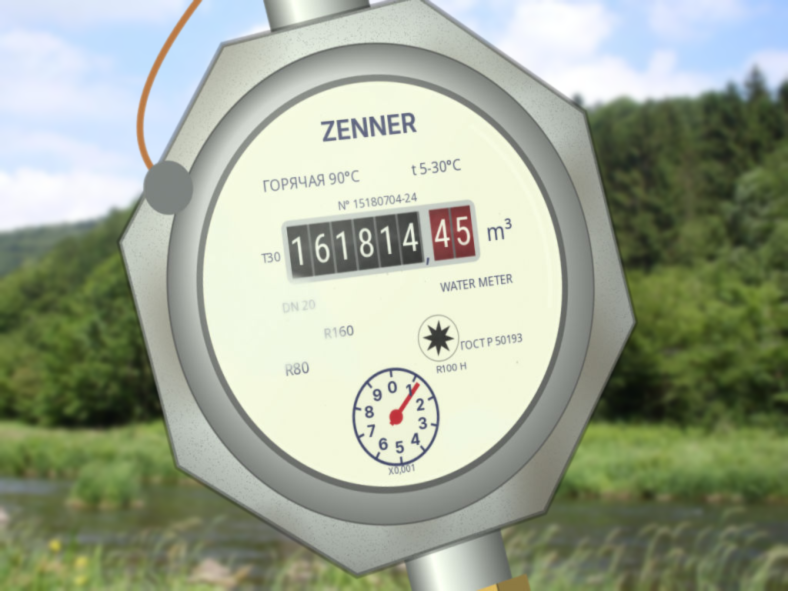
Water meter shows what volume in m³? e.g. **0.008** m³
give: **161814.451** m³
